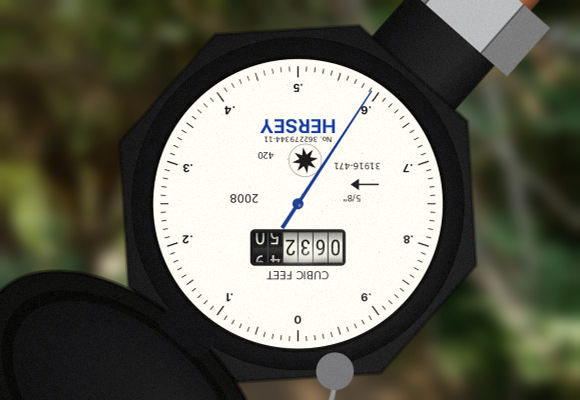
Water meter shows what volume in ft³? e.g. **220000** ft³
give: **63249.59** ft³
